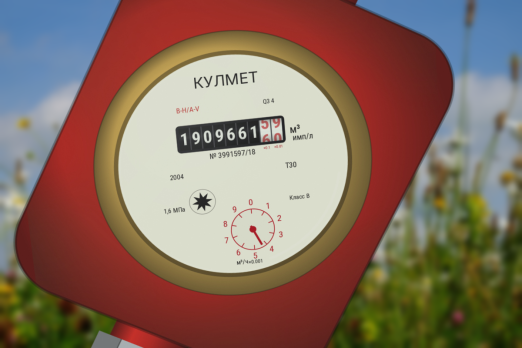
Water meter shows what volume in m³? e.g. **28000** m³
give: **1909661.594** m³
